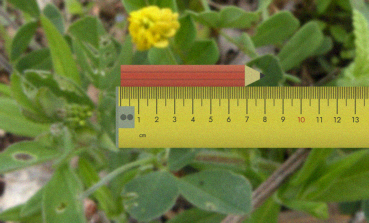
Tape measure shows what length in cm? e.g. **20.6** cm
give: **8** cm
